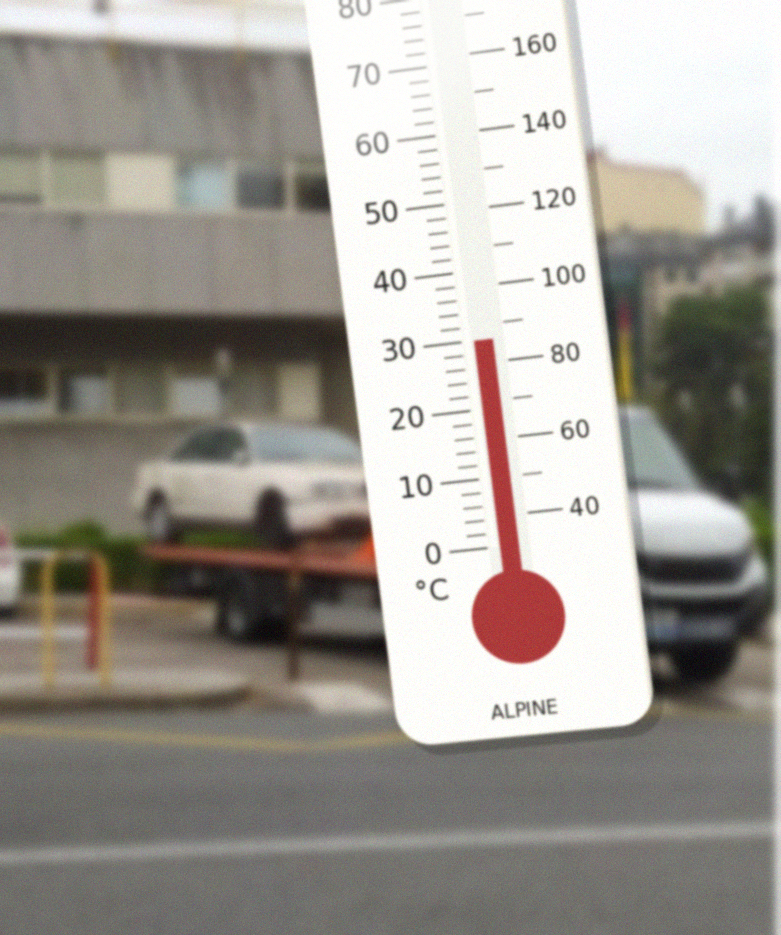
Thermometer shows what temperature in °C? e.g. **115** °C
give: **30** °C
